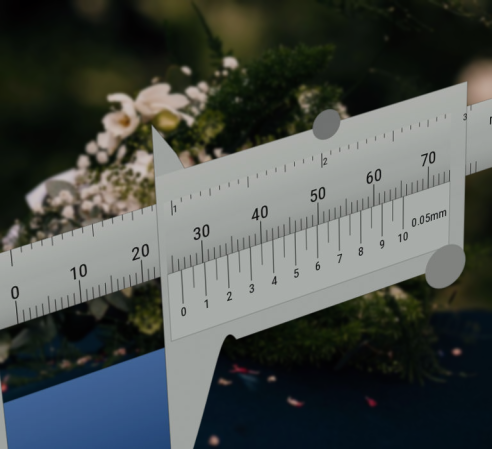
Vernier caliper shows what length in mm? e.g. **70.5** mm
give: **26.4** mm
